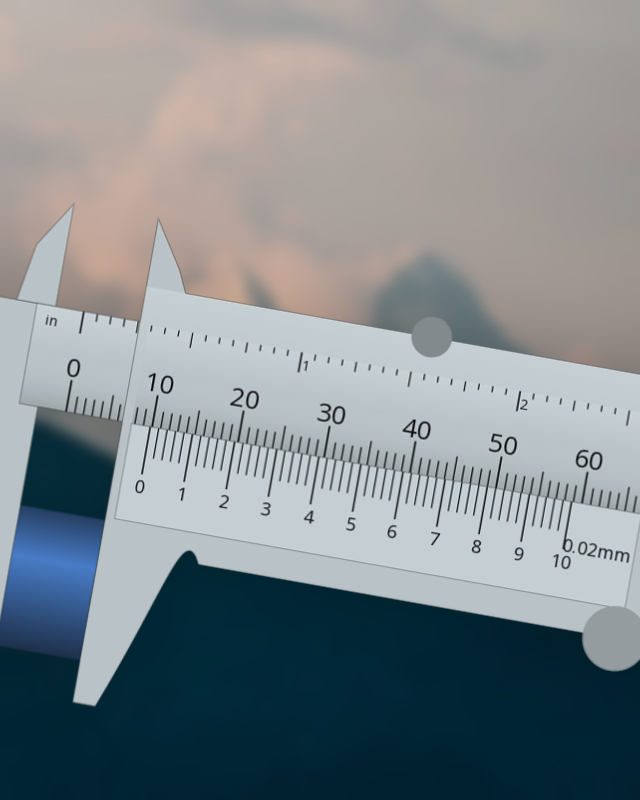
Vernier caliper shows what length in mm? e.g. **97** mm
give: **9.8** mm
